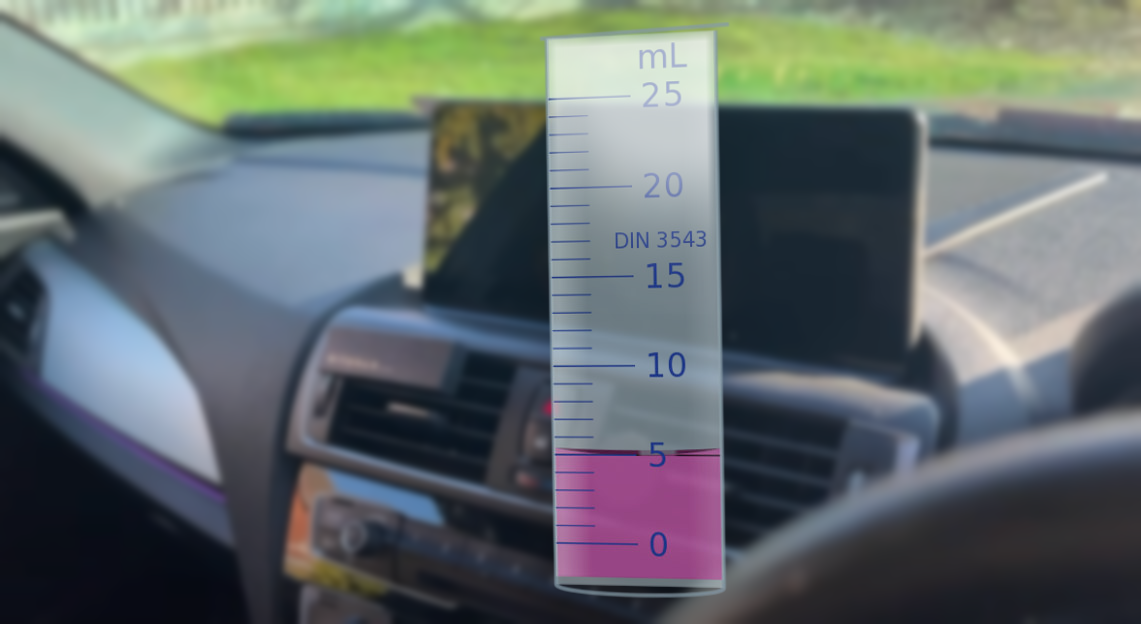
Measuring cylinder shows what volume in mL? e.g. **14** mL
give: **5** mL
